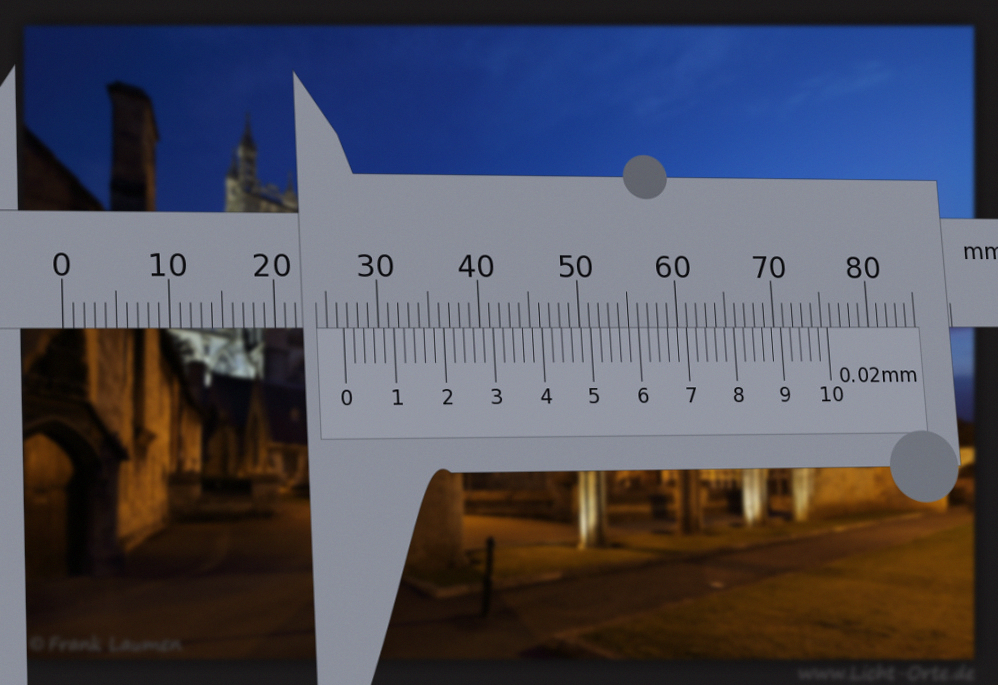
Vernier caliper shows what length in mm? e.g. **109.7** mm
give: **26.6** mm
